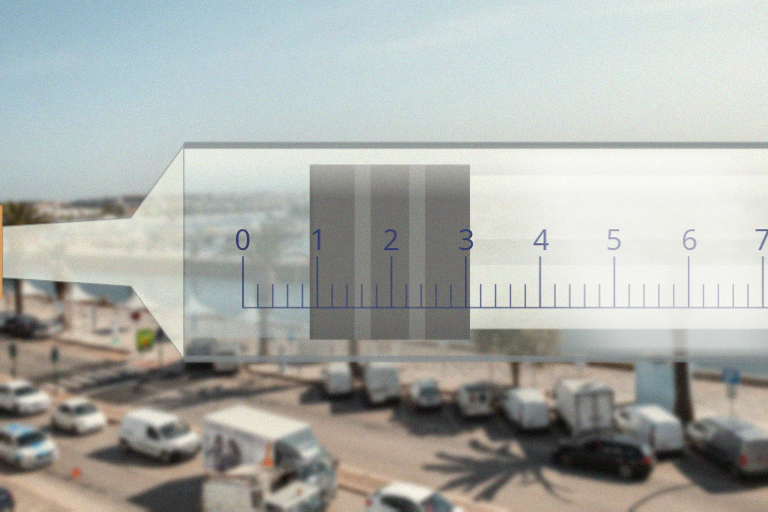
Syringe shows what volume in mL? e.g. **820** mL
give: **0.9** mL
